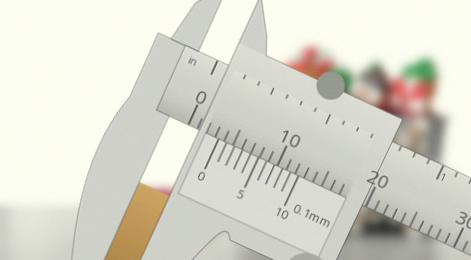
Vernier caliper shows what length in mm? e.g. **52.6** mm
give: **3.4** mm
